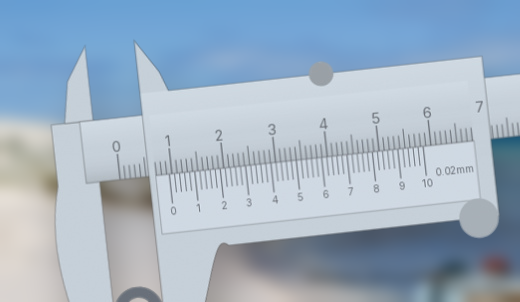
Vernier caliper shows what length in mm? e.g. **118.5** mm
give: **9.5** mm
